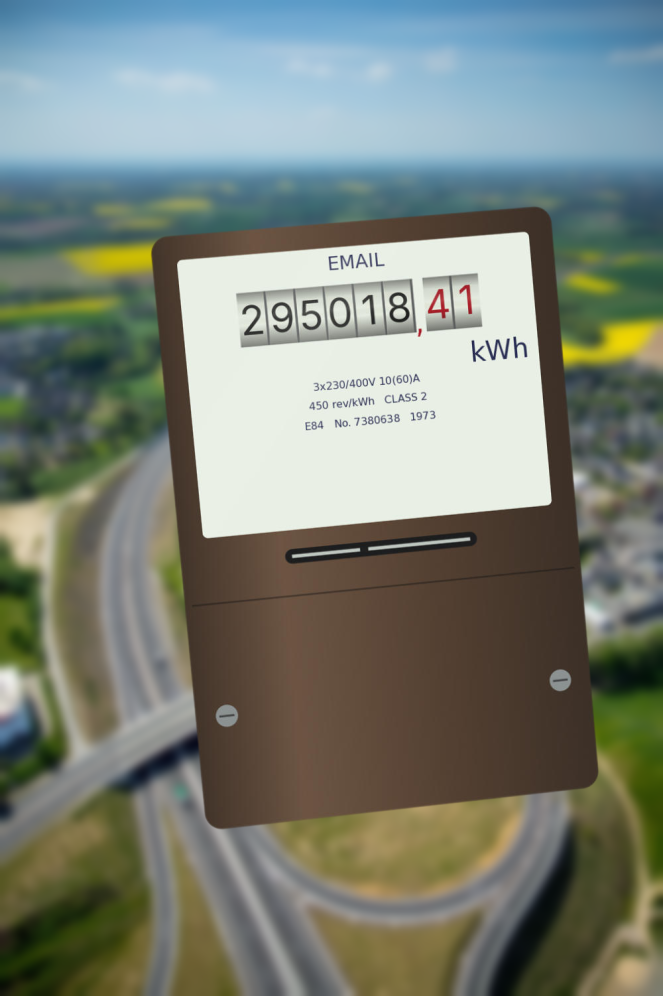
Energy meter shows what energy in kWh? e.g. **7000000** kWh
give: **295018.41** kWh
